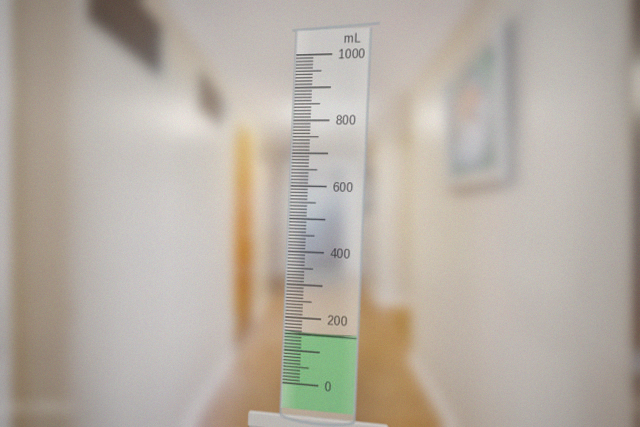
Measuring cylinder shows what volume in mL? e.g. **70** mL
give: **150** mL
